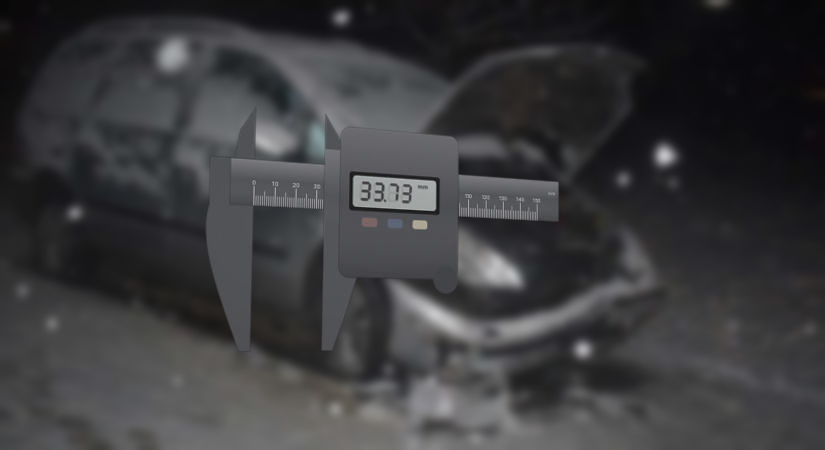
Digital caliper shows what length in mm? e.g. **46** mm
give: **33.73** mm
